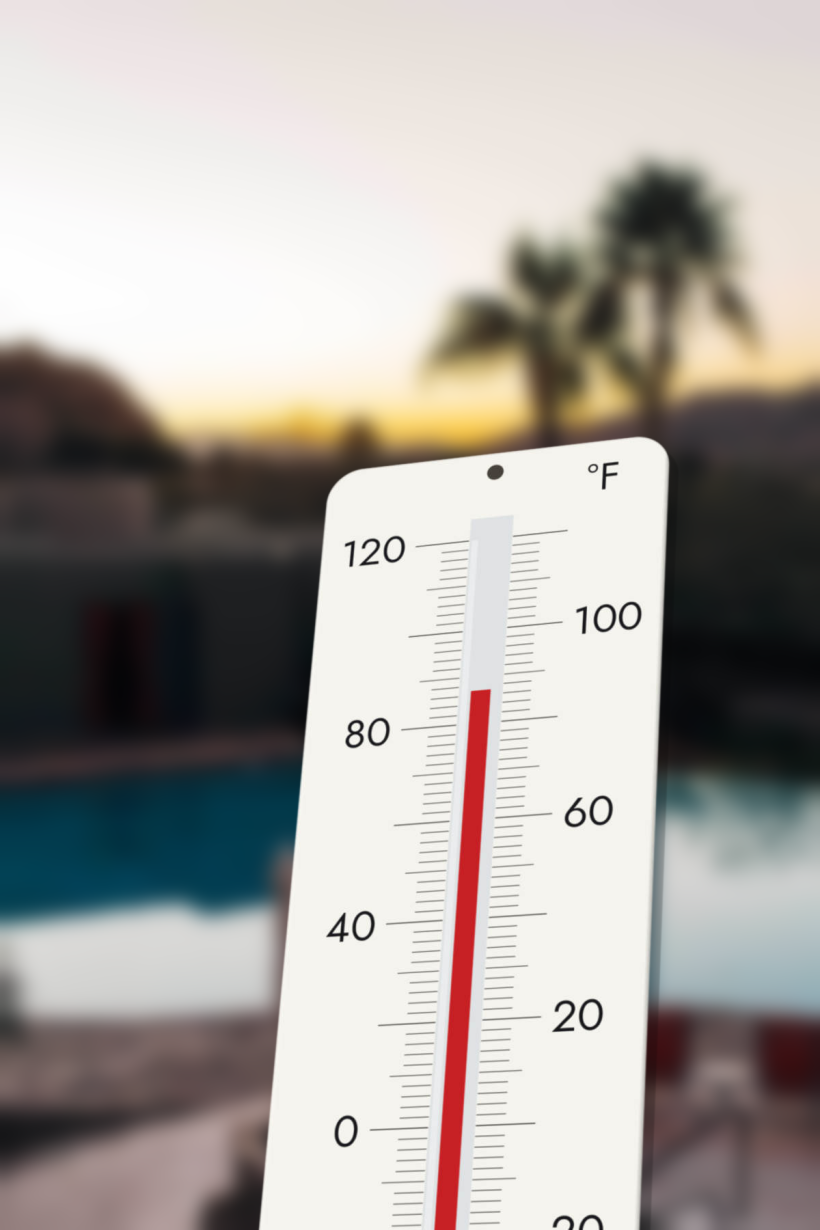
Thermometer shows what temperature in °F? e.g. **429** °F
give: **87** °F
